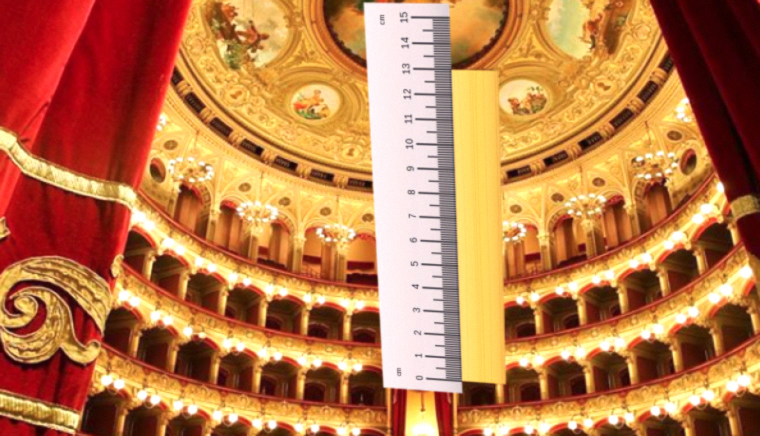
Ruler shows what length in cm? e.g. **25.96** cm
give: **13** cm
